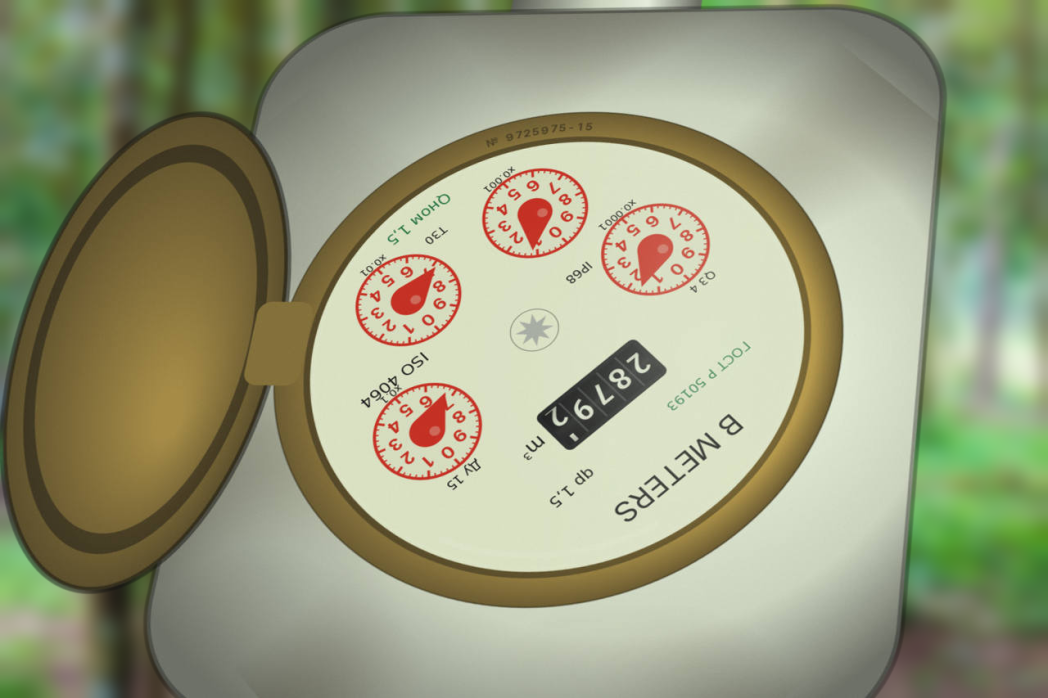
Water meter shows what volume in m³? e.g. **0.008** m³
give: **28791.6711** m³
